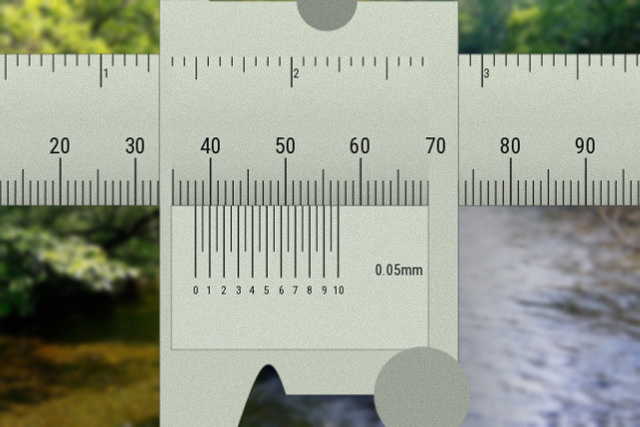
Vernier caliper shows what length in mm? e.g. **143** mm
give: **38.0** mm
